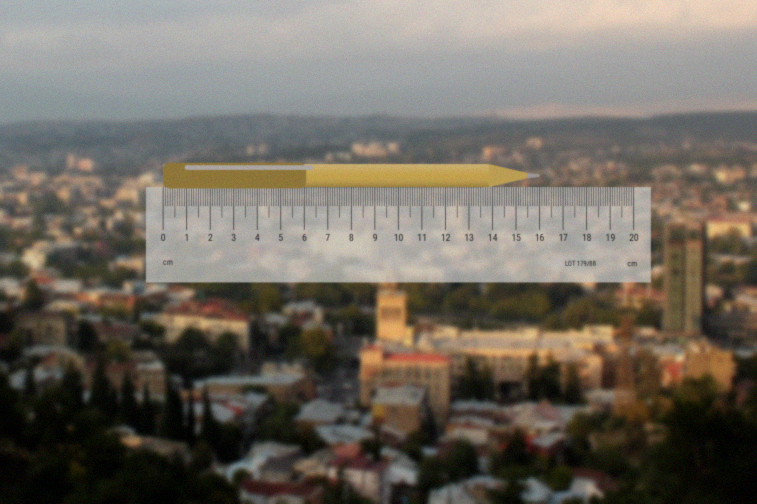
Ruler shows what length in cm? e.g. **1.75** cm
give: **16** cm
